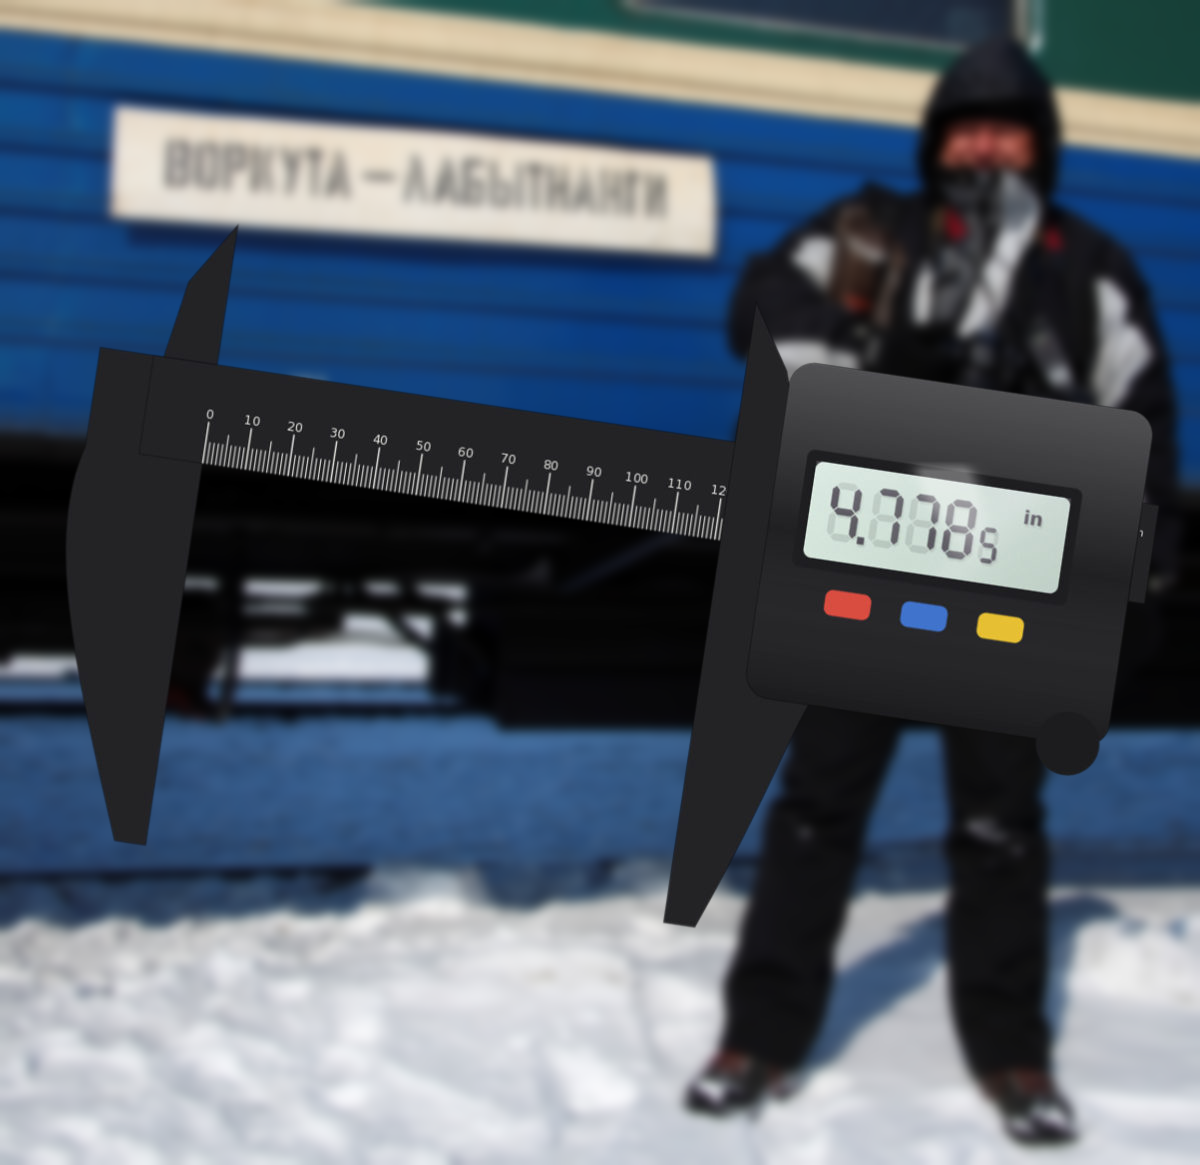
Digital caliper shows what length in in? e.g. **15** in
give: **4.7785** in
